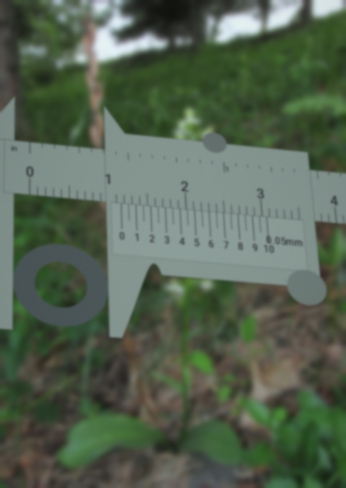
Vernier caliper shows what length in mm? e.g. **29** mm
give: **11.6** mm
